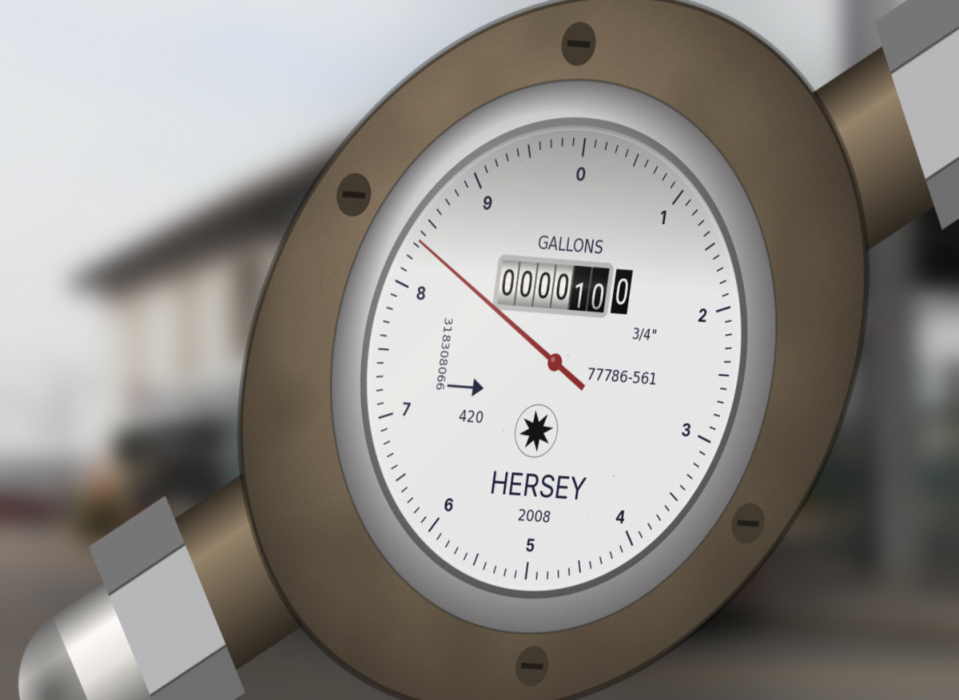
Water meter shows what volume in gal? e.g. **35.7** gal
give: **98.3** gal
